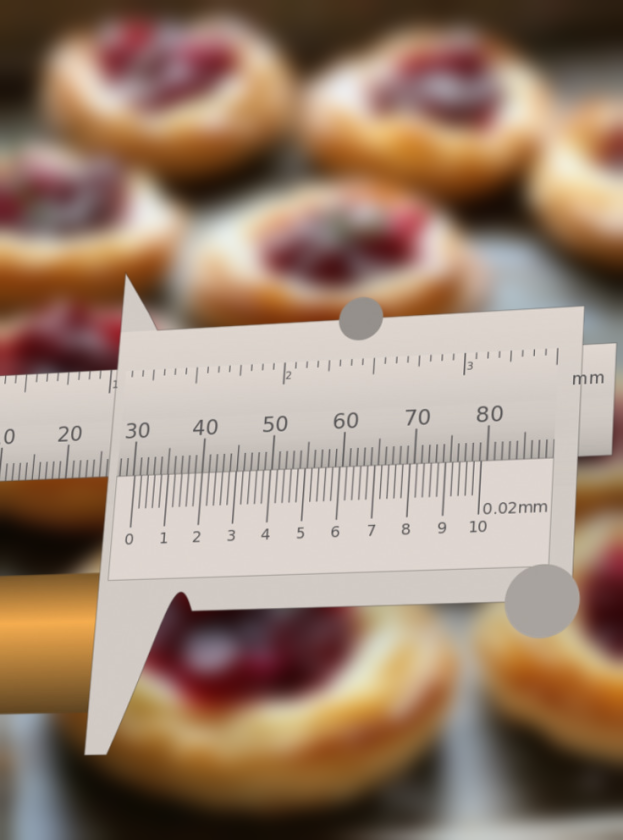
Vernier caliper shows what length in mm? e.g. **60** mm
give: **30.2** mm
